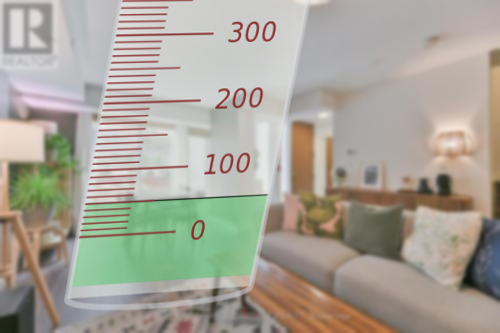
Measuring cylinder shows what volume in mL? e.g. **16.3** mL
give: **50** mL
